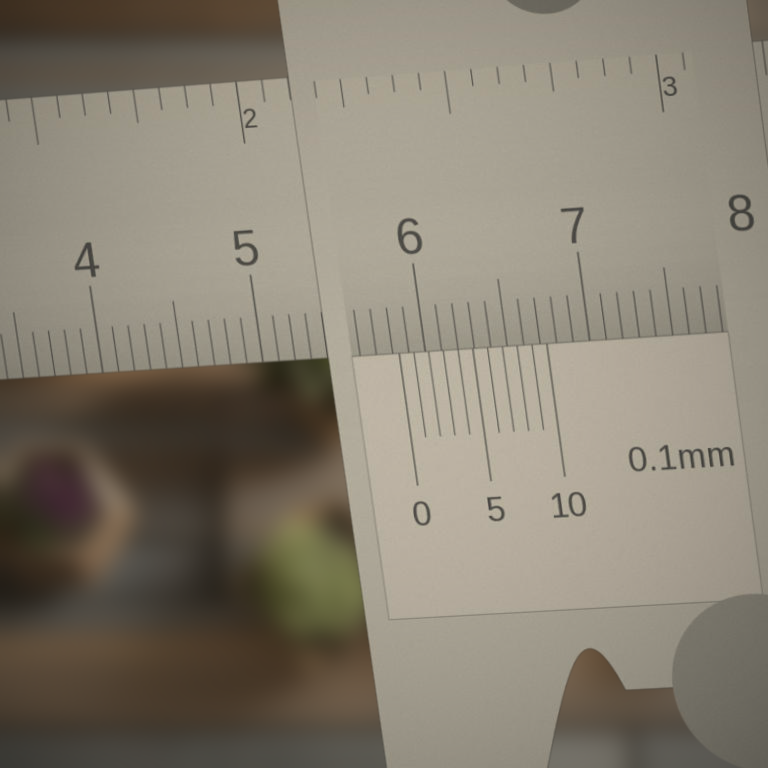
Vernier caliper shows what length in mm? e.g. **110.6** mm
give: **58.4** mm
